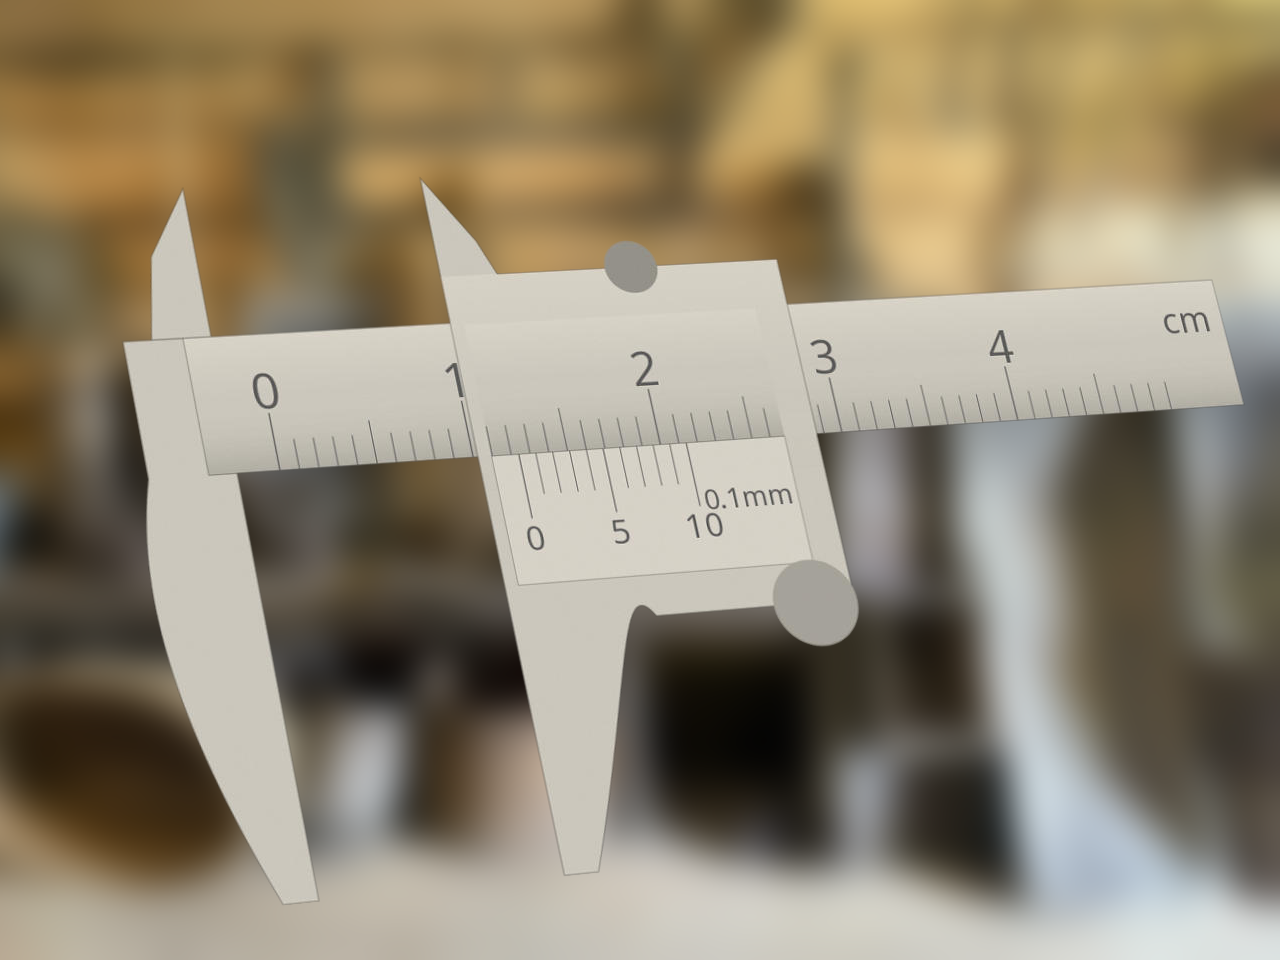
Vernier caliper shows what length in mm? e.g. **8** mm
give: **12.4** mm
